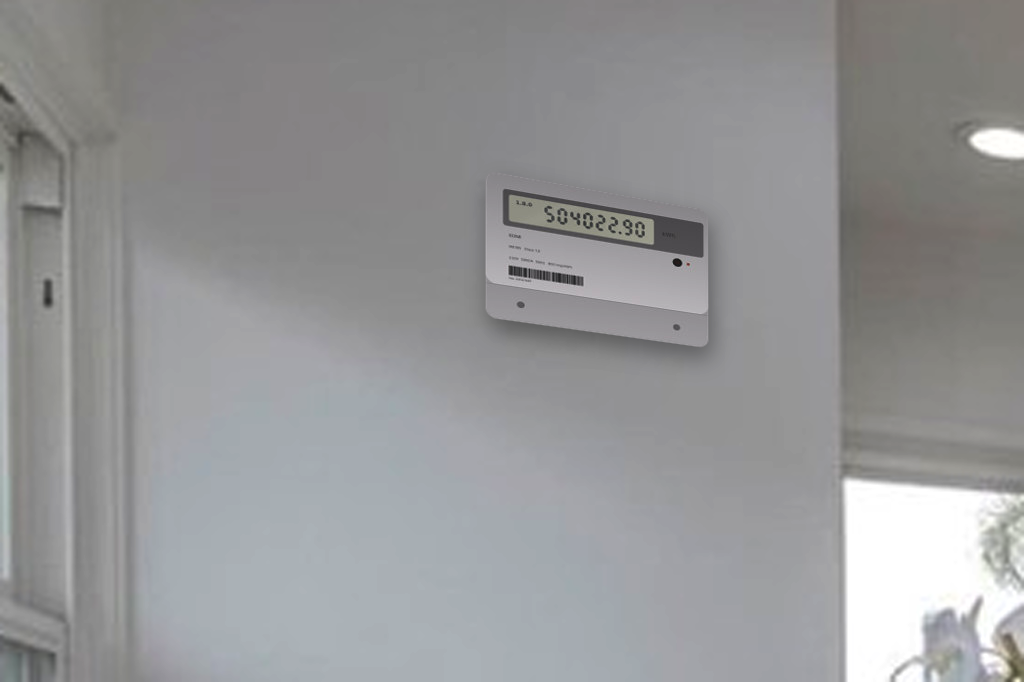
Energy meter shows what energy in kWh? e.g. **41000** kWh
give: **504022.90** kWh
